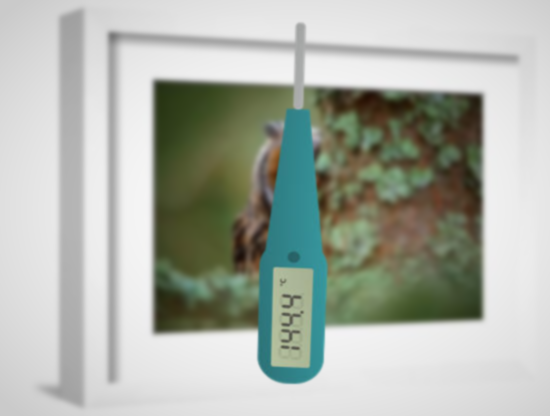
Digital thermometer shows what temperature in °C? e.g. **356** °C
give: **144.4** °C
